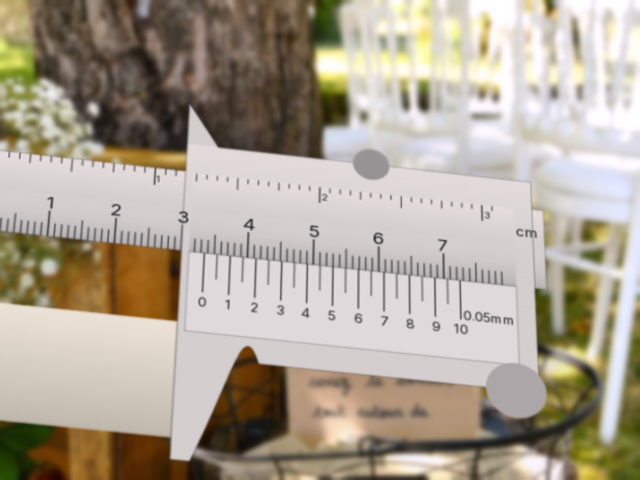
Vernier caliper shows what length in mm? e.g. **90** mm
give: **33.5** mm
